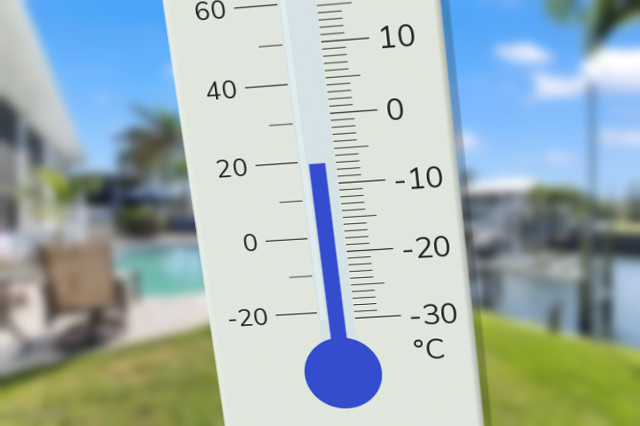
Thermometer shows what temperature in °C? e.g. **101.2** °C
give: **-7** °C
